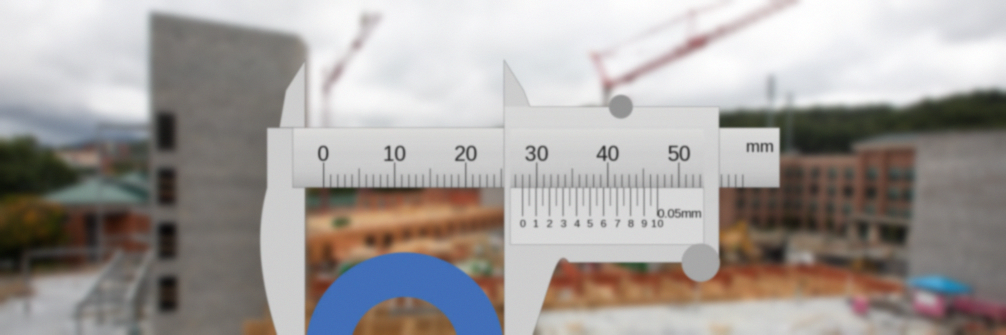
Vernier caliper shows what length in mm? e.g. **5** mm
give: **28.0** mm
